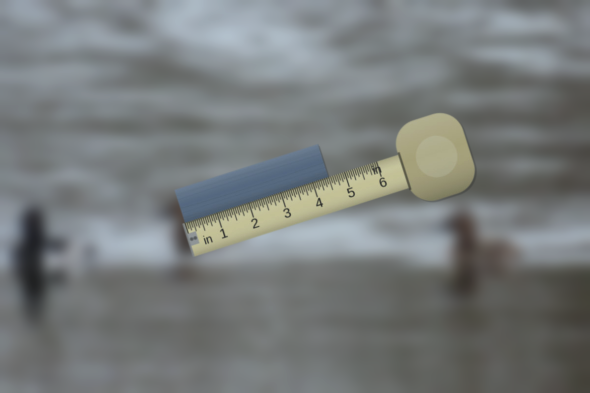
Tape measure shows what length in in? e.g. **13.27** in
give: **4.5** in
